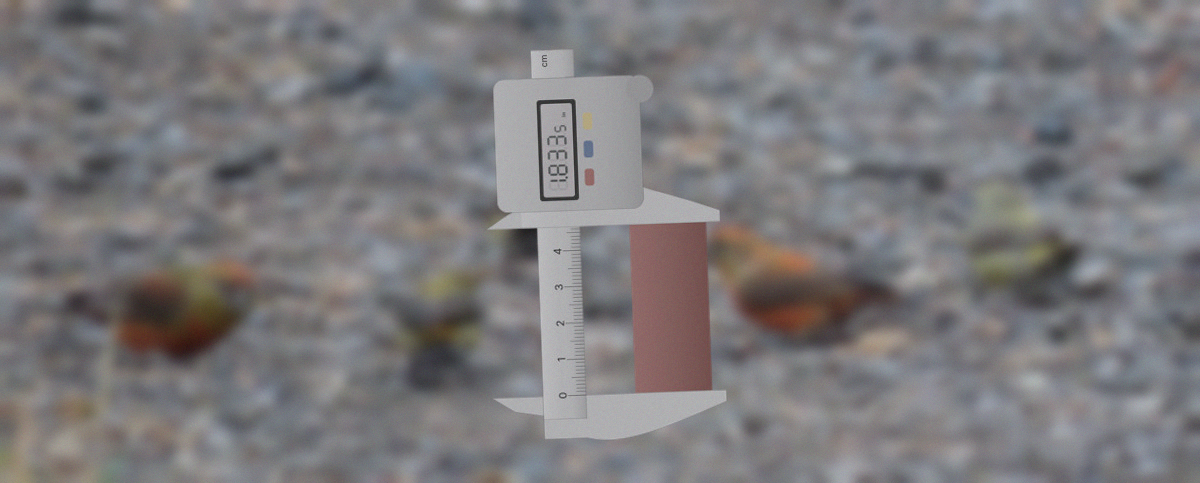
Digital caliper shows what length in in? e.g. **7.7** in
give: **1.8335** in
